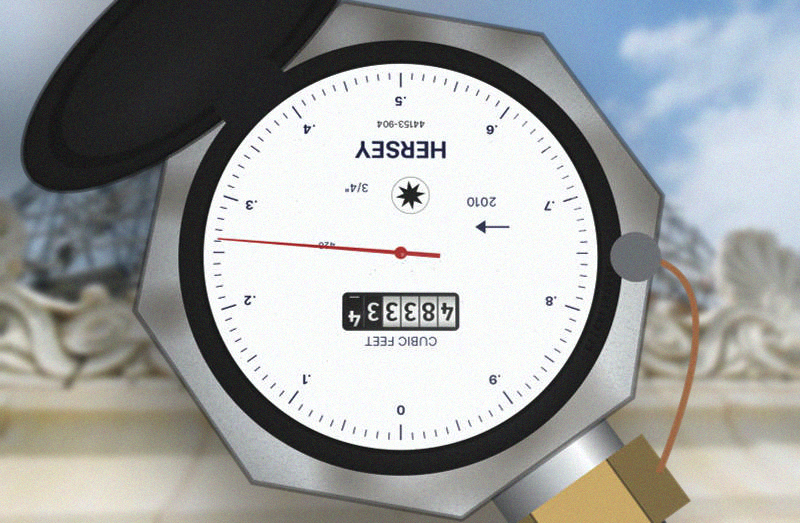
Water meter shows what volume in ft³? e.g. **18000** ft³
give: **483334.26** ft³
